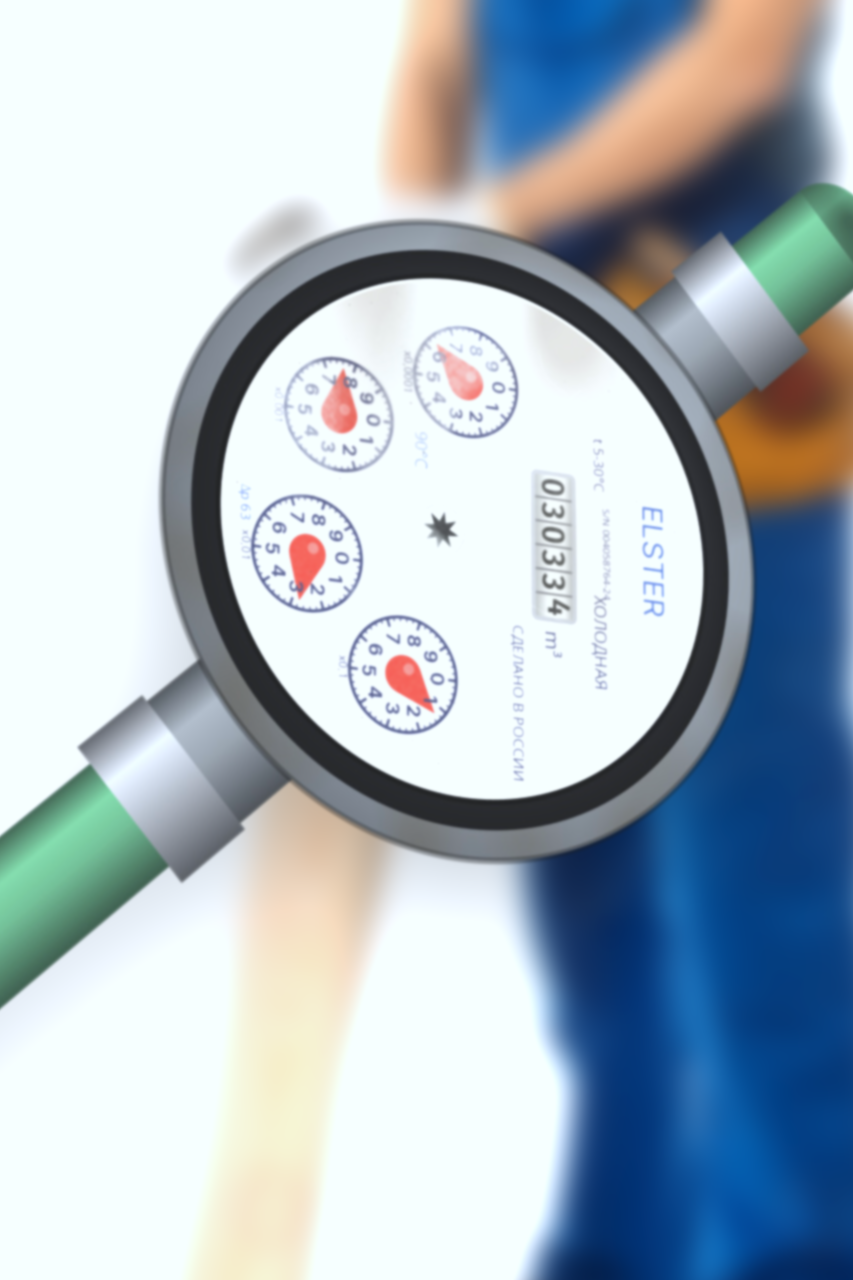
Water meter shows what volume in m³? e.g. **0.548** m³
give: **30334.1276** m³
